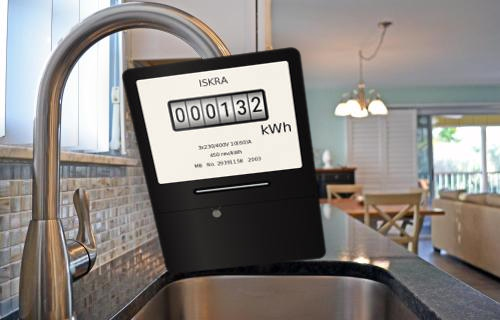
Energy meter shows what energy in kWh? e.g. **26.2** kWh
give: **132** kWh
